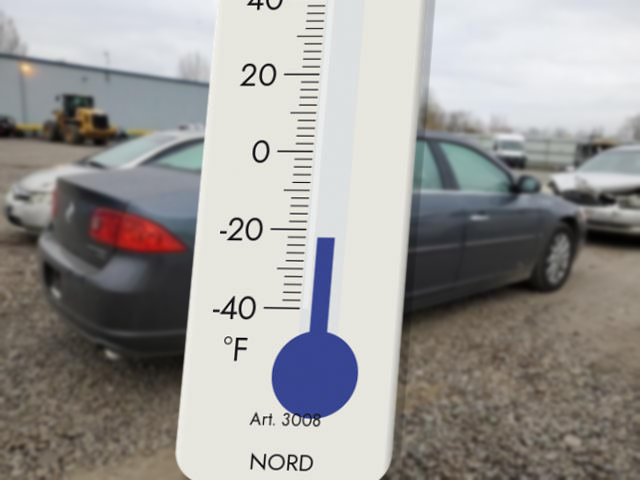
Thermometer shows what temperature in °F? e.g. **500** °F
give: **-22** °F
